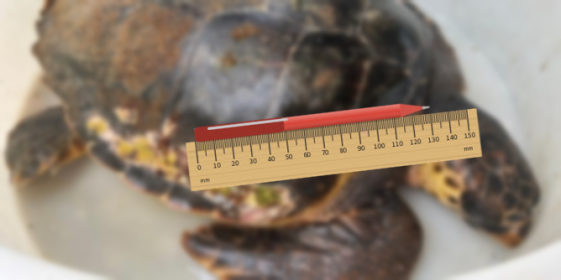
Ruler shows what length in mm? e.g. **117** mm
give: **130** mm
